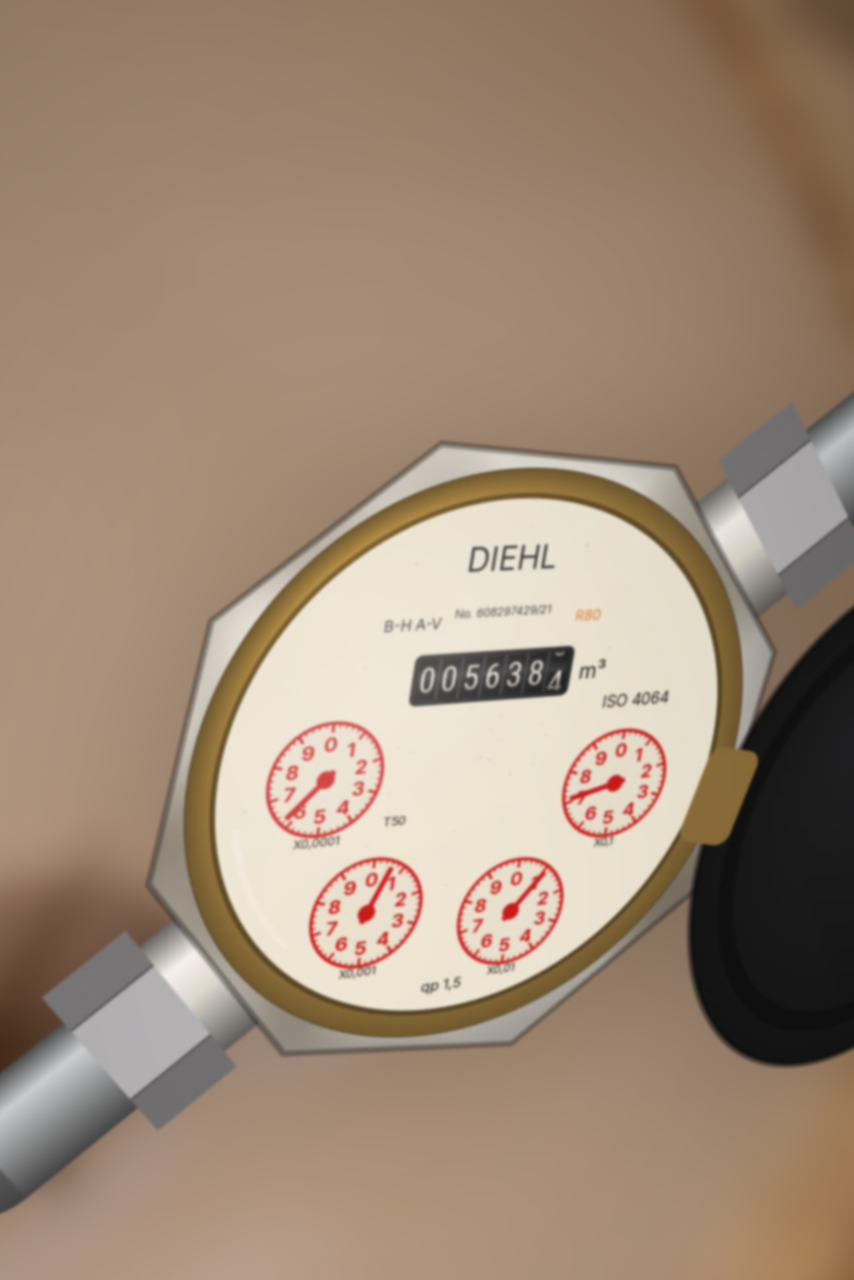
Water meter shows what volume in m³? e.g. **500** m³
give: **56383.7106** m³
